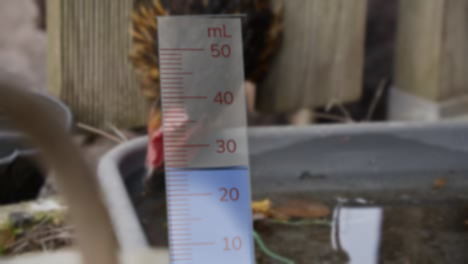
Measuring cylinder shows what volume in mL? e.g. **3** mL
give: **25** mL
